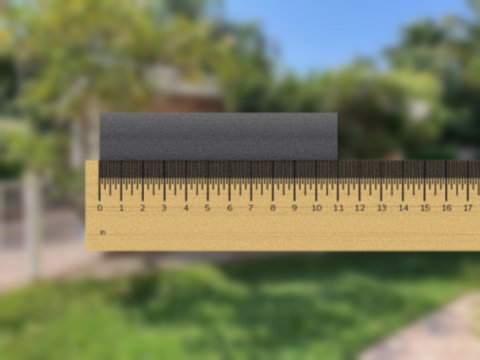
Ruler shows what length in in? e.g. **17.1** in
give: **11** in
